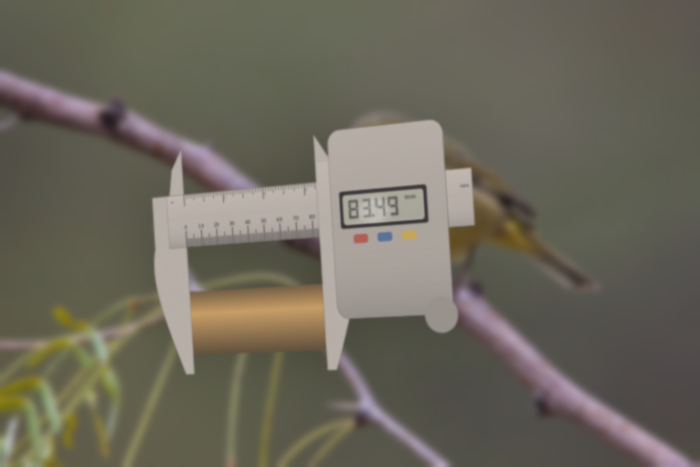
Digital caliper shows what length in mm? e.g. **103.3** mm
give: **83.49** mm
